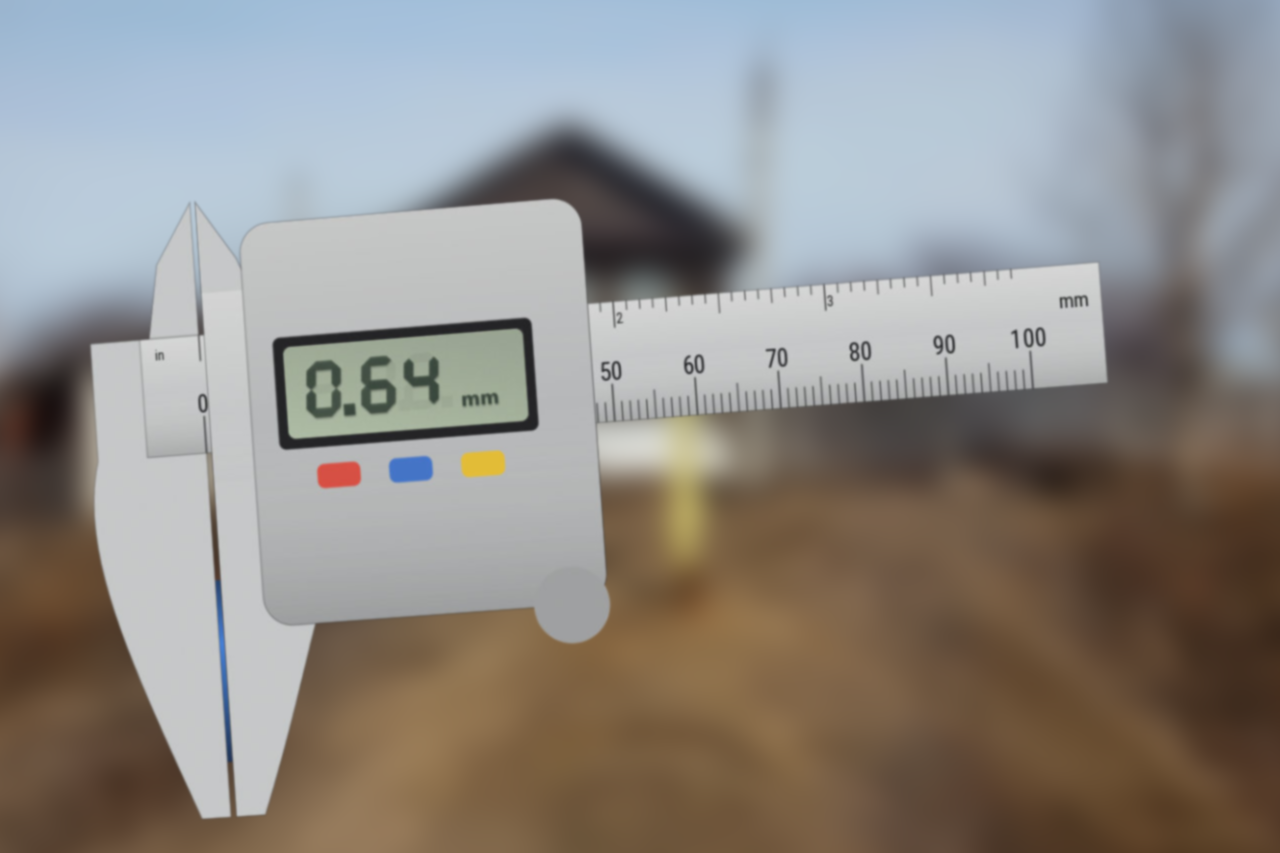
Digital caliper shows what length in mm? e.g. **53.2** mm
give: **0.64** mm
